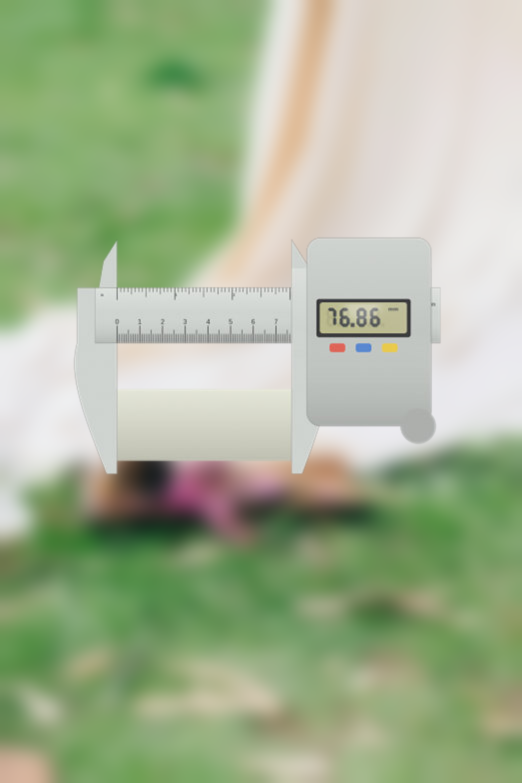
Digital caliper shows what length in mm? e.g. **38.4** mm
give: **76.86** mm
